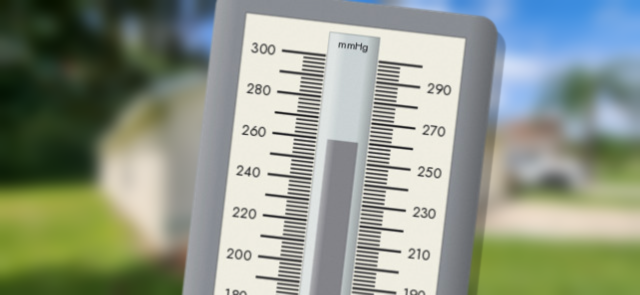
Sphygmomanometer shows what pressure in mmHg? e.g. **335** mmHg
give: **260** mmHg
